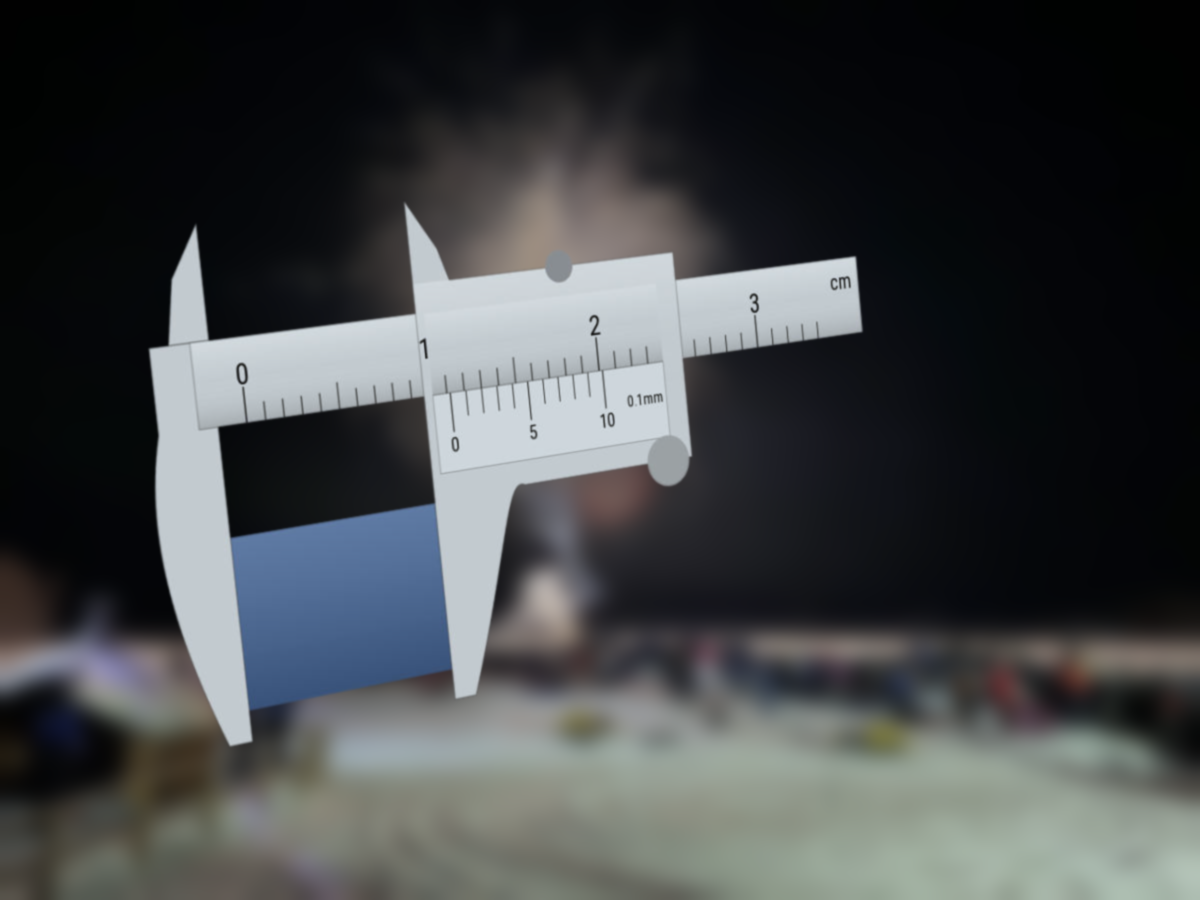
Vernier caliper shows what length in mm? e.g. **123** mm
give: **11.2** mm
